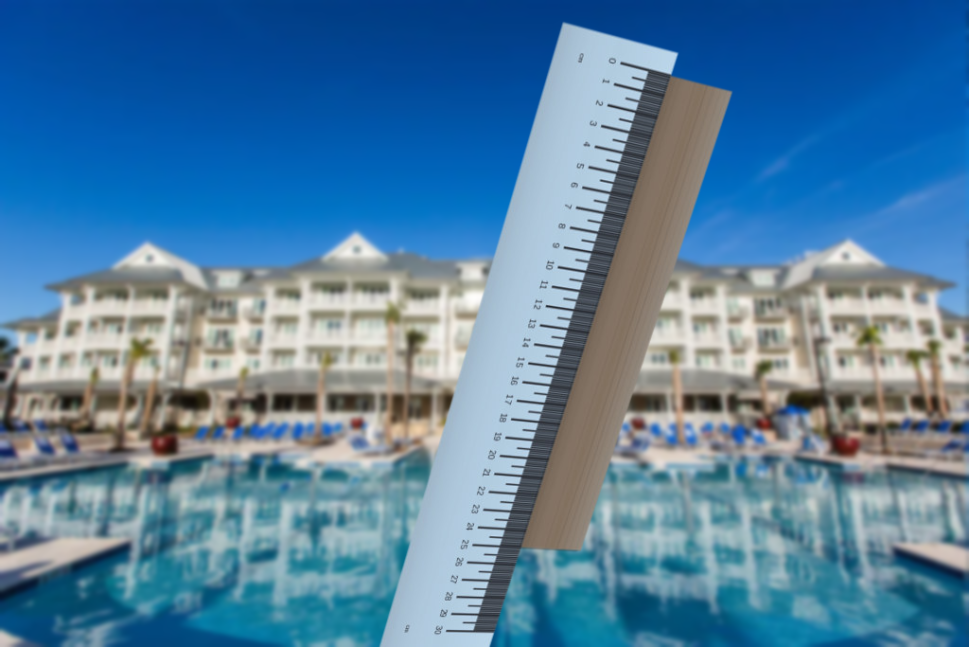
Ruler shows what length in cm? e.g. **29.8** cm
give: **25** cm
